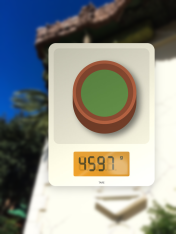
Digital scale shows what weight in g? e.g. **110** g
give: **4597** g
